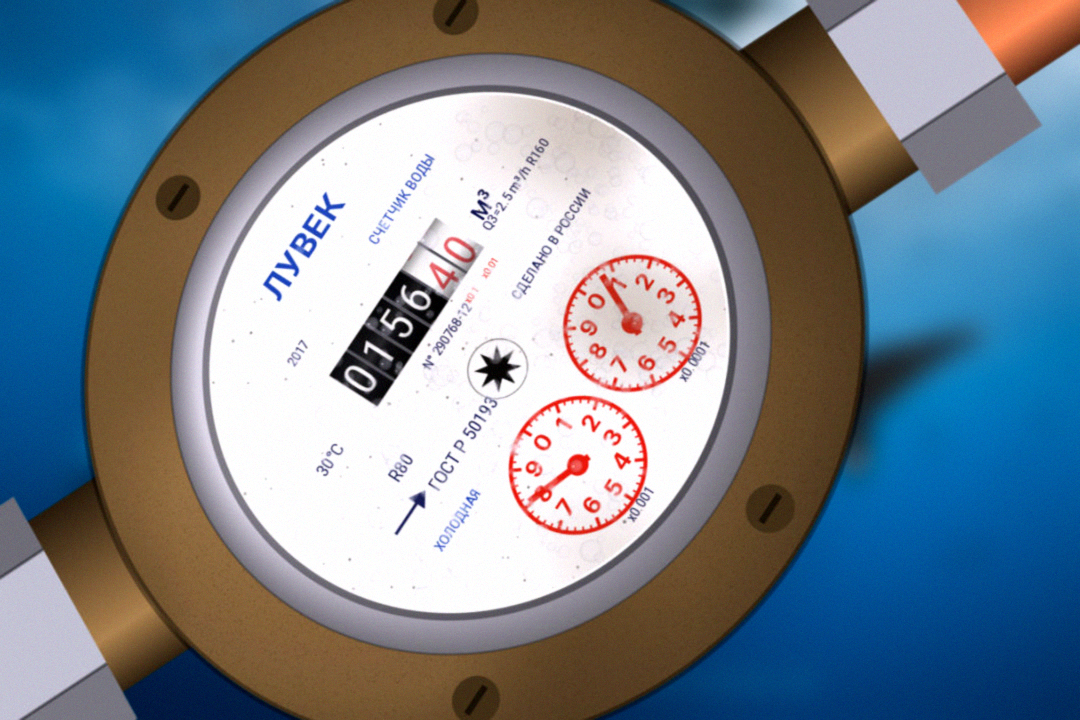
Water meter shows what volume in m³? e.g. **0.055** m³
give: **156.3980** m³
